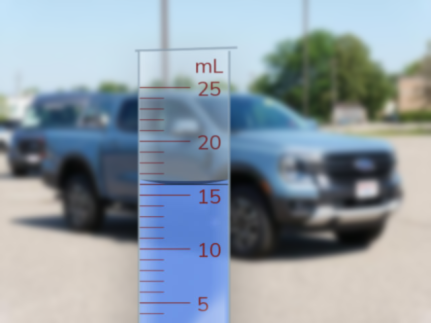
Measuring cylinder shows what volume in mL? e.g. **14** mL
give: **16** mL
